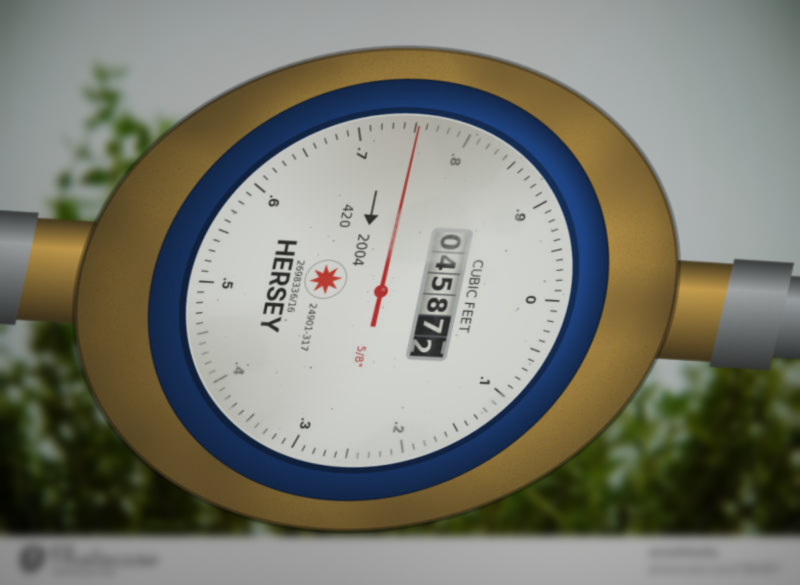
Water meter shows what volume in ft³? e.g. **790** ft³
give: **45871.75** ft³
